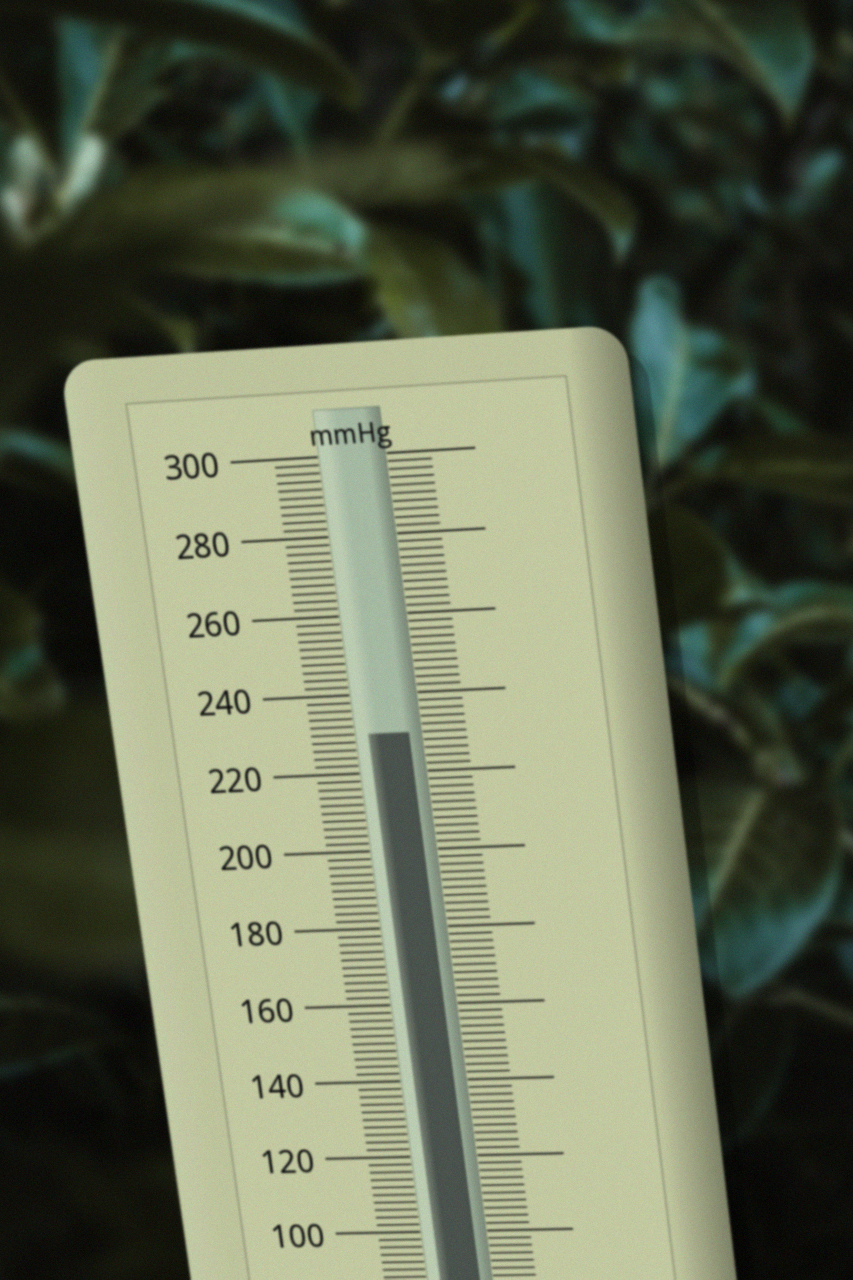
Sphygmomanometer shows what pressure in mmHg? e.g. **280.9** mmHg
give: **230** mmHg
